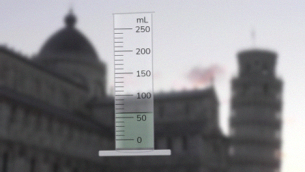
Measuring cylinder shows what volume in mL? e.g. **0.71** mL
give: **60** mL
